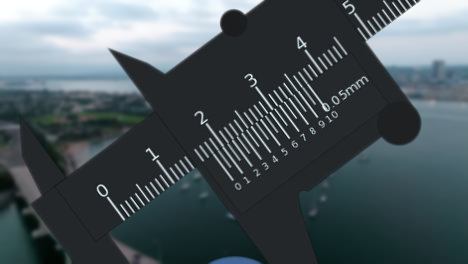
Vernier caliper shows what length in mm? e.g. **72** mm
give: **18.0** mm
